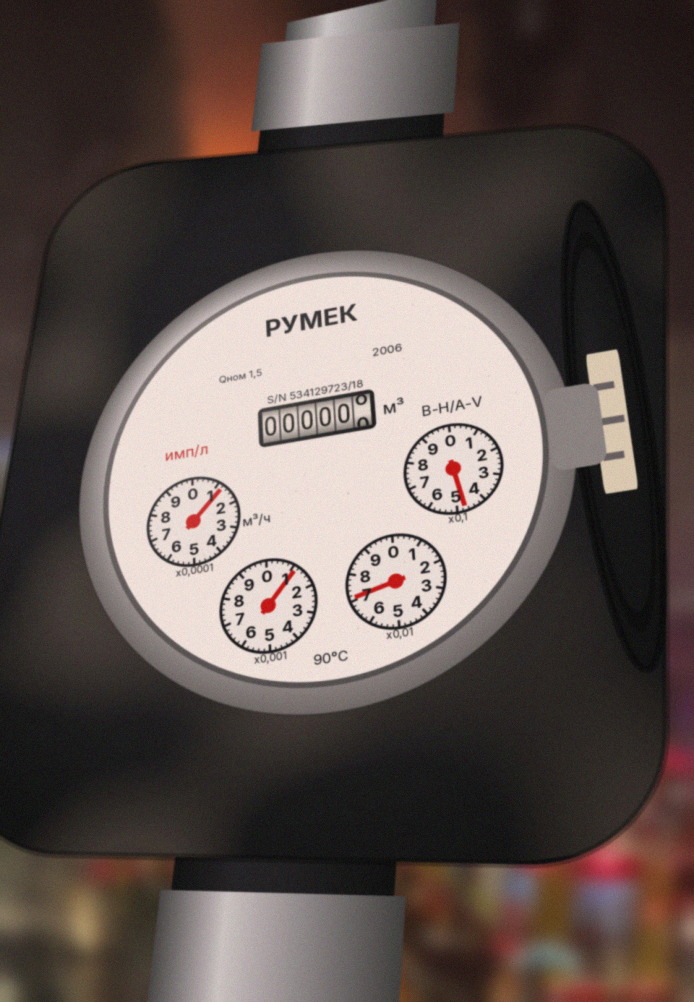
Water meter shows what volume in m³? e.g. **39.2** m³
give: **8.4711** m³
